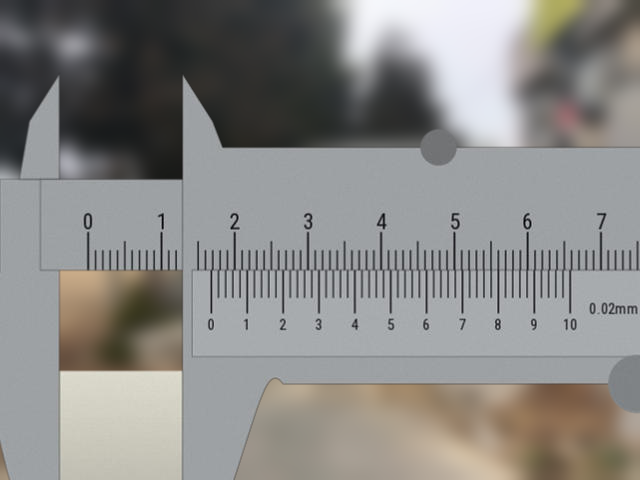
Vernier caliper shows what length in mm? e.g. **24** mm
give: **16.8** mm
